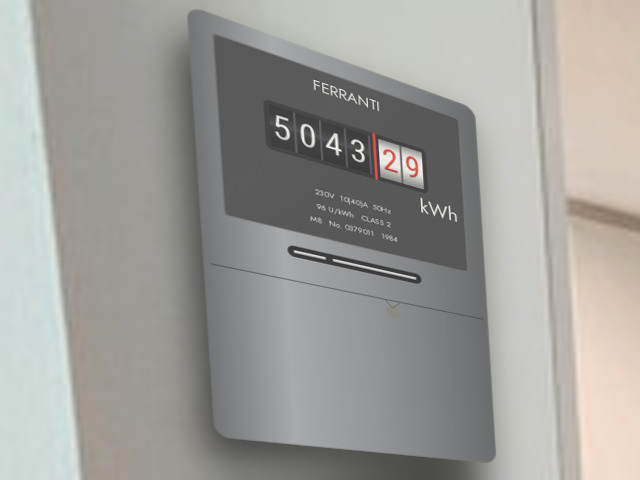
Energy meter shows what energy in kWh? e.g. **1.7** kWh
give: **5043.29** kWh
